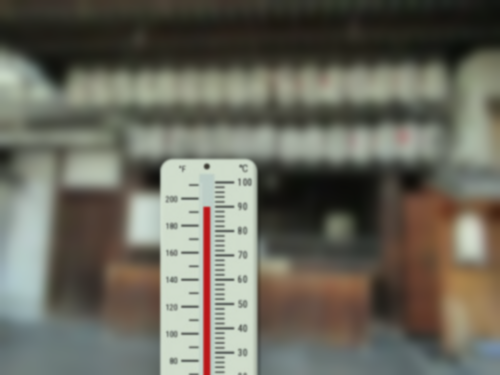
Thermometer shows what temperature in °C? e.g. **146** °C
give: **90** °C
